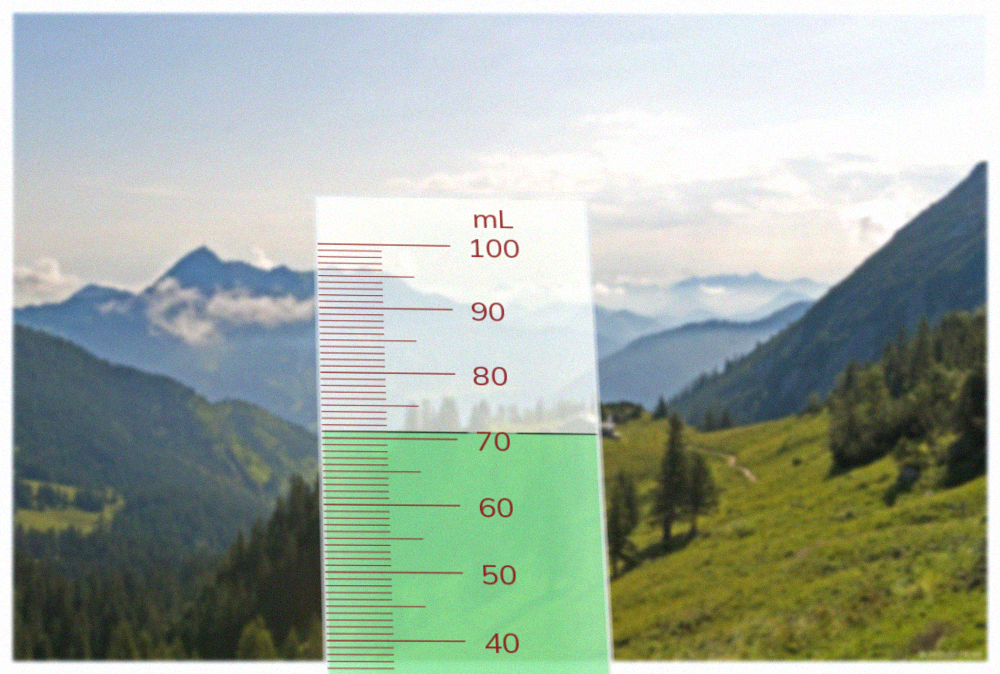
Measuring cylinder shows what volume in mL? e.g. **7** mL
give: **71** mL
